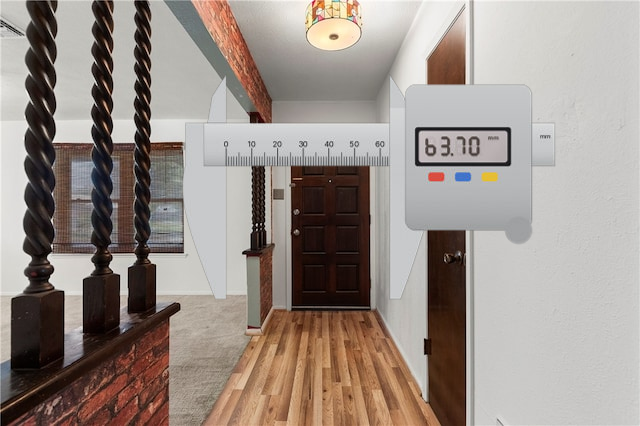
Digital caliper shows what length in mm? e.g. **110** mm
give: **63.70** mm
